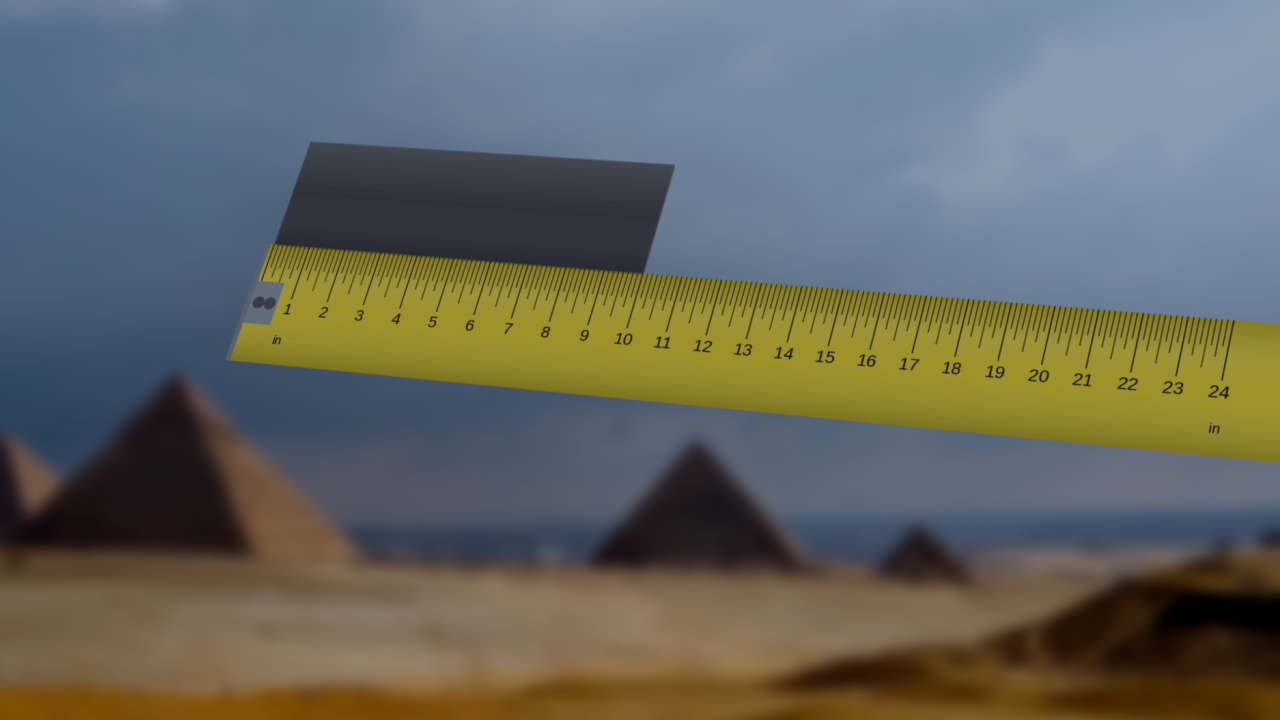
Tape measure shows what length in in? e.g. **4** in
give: **10** in
